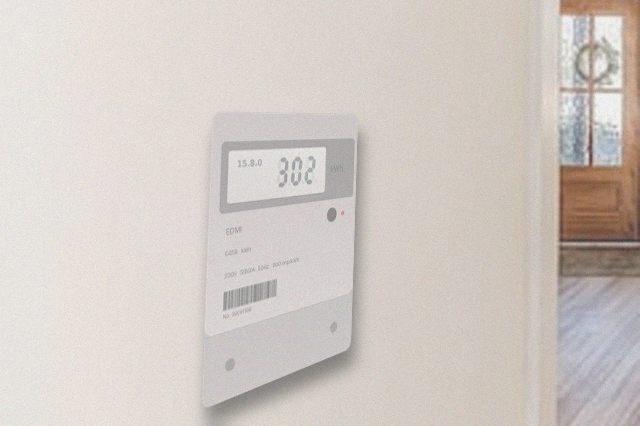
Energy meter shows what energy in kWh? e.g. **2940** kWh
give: **302** kWh
